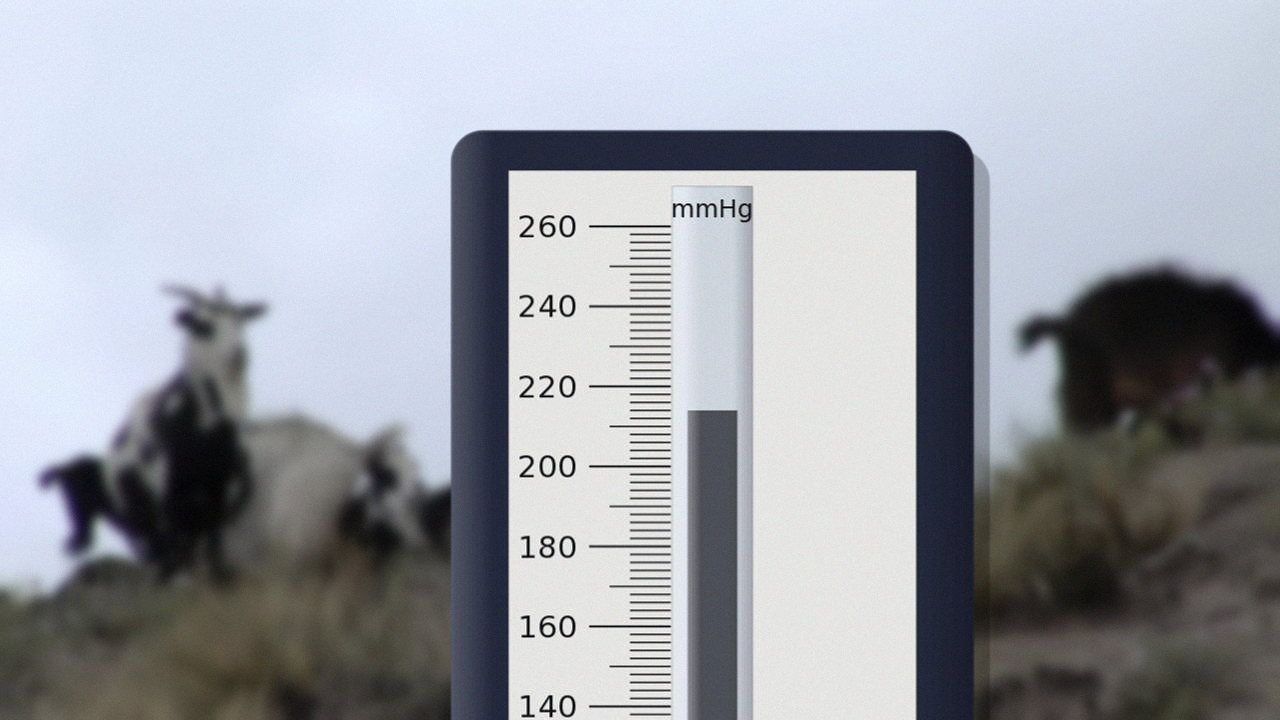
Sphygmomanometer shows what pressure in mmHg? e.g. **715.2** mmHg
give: **214** mmHg
